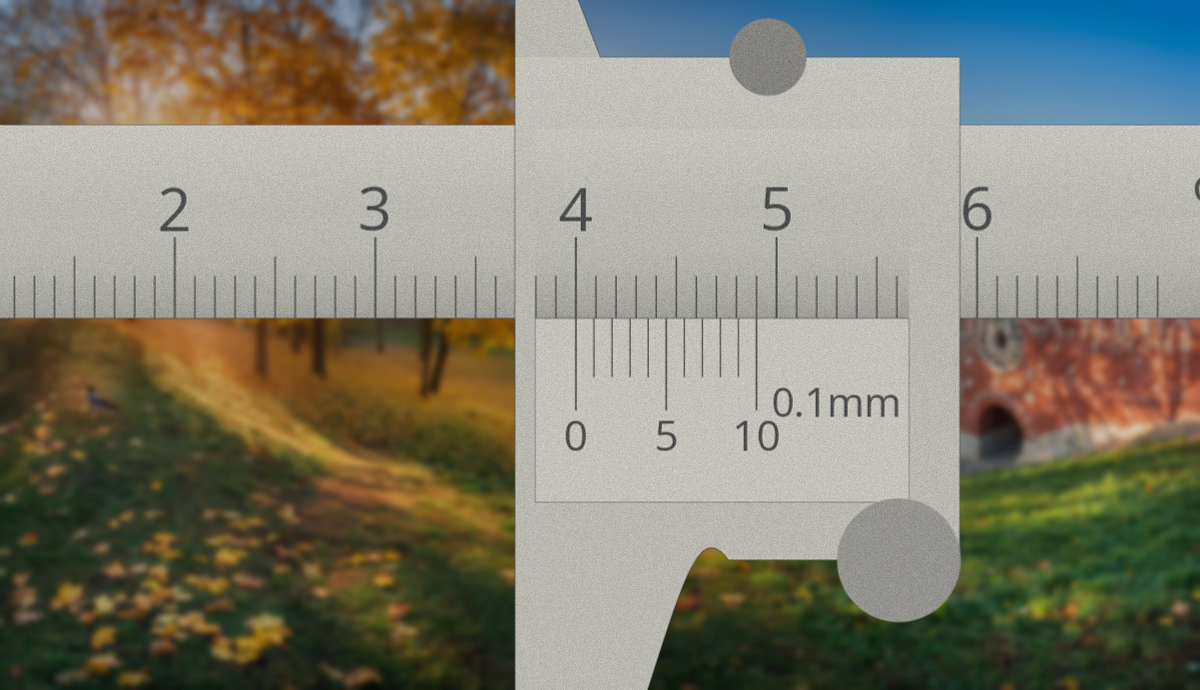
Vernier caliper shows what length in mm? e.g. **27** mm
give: **40.0** mm
